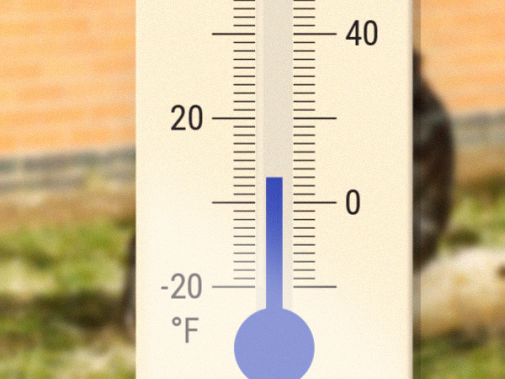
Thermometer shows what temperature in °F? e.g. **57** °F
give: **6** °F
